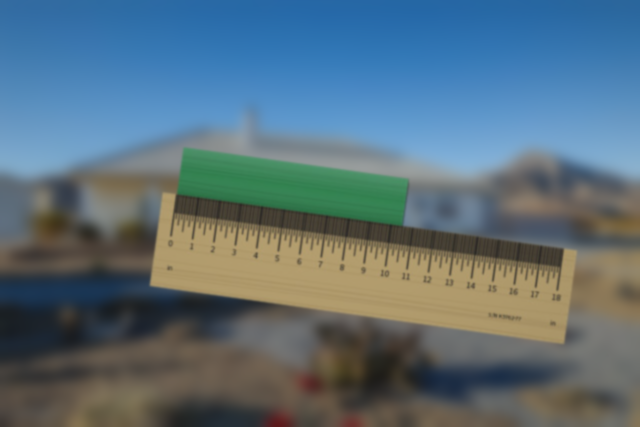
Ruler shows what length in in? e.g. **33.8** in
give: **10.5** in
